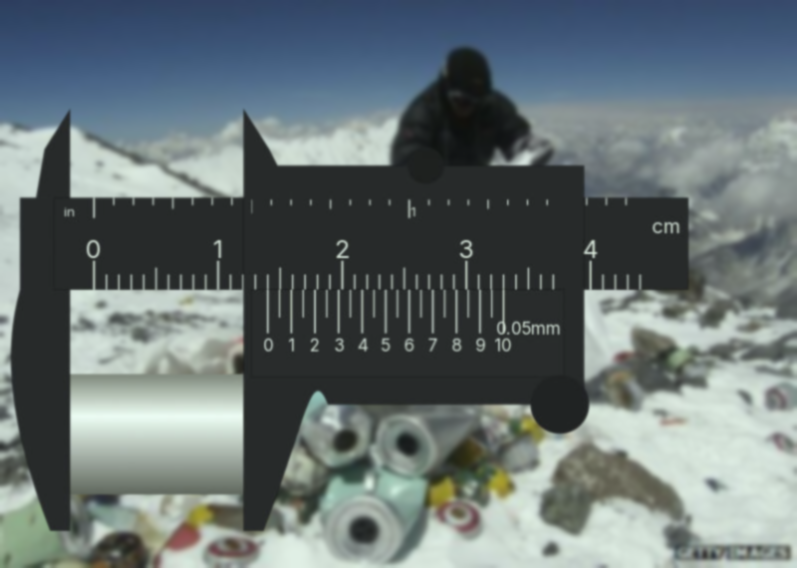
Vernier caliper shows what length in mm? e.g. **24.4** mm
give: **14.0** mm
